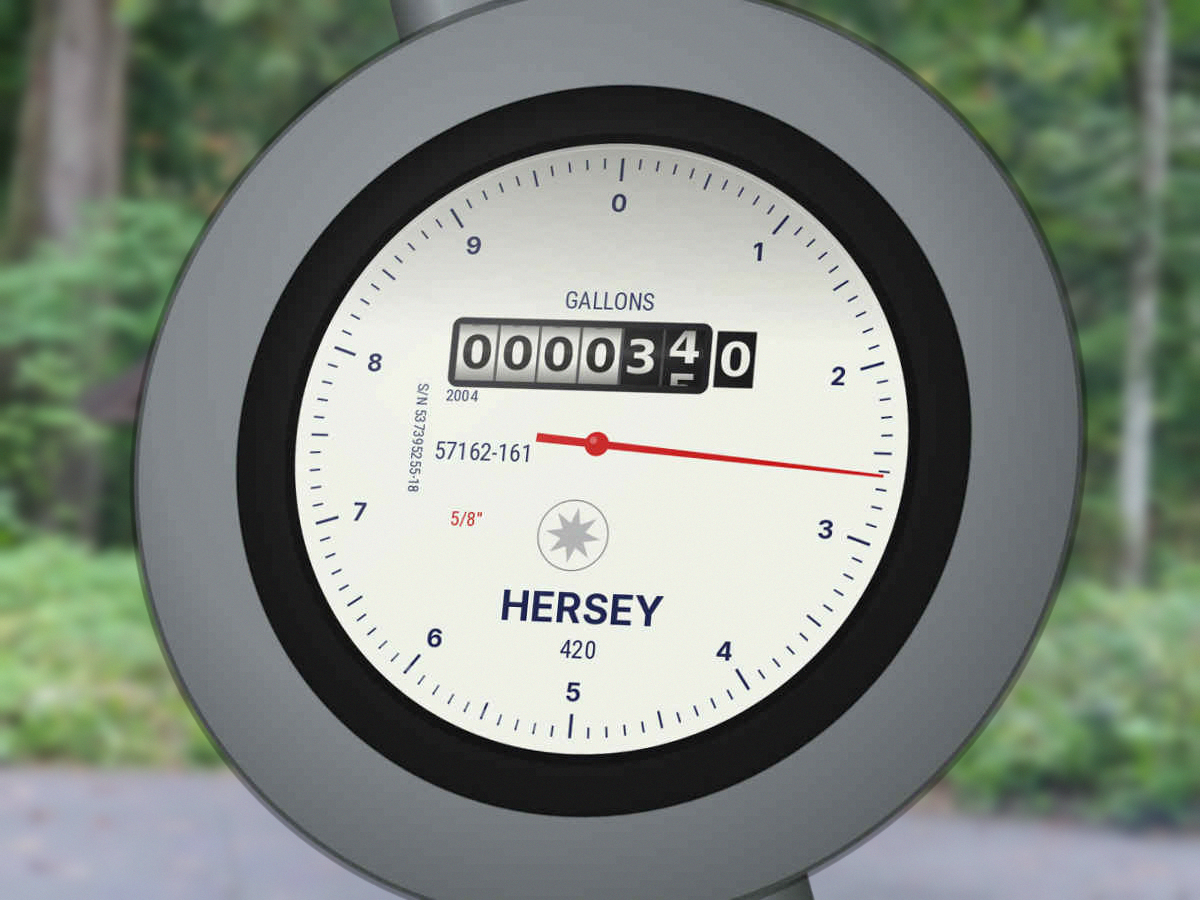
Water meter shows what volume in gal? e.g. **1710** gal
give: **342.6** gal
